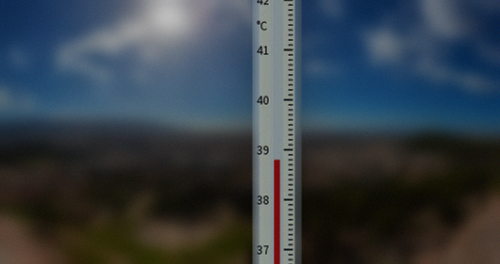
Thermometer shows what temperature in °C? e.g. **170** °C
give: **38.8** °C
